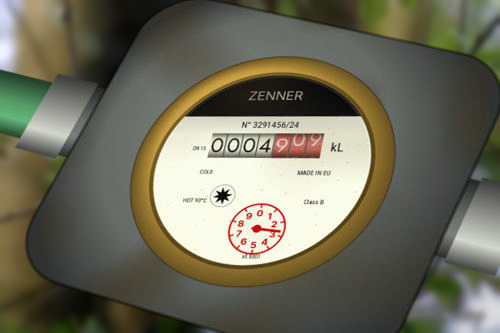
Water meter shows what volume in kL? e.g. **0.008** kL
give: **4.9092** kL
